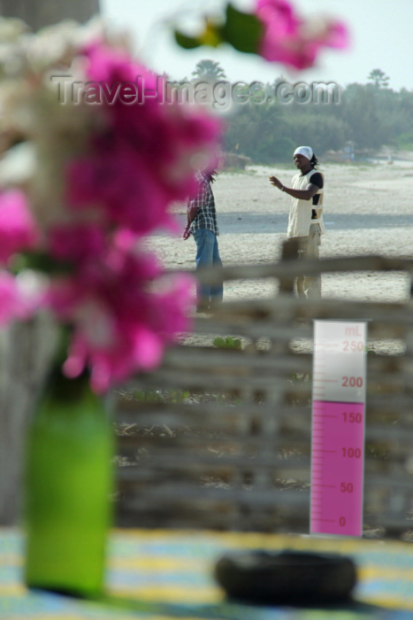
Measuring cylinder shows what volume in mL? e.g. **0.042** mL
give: **170** mL
